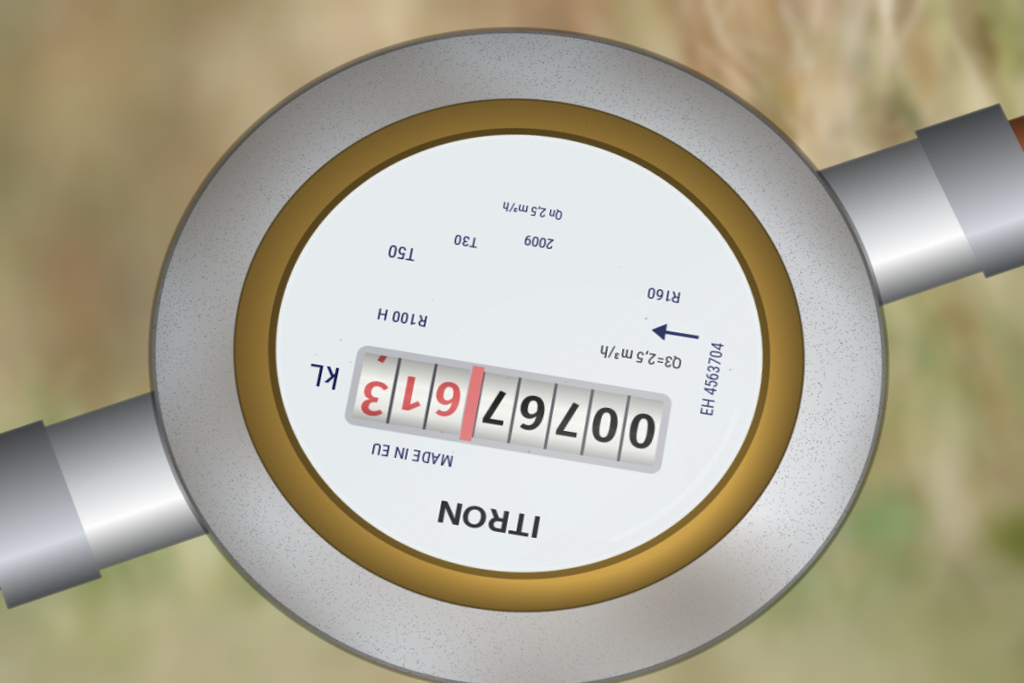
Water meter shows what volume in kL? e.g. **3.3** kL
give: **767.613** kL
